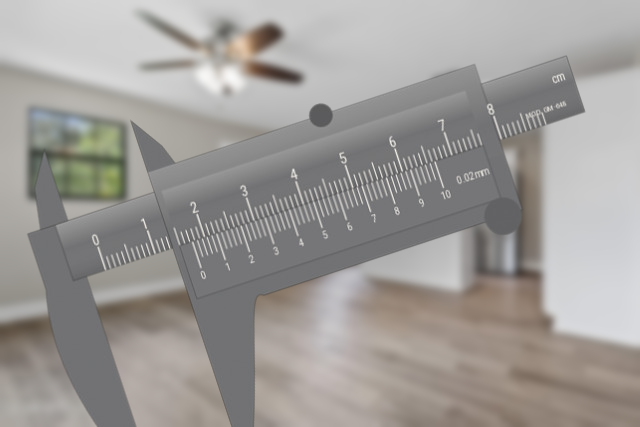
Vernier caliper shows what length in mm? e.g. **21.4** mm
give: **17.5** mm
